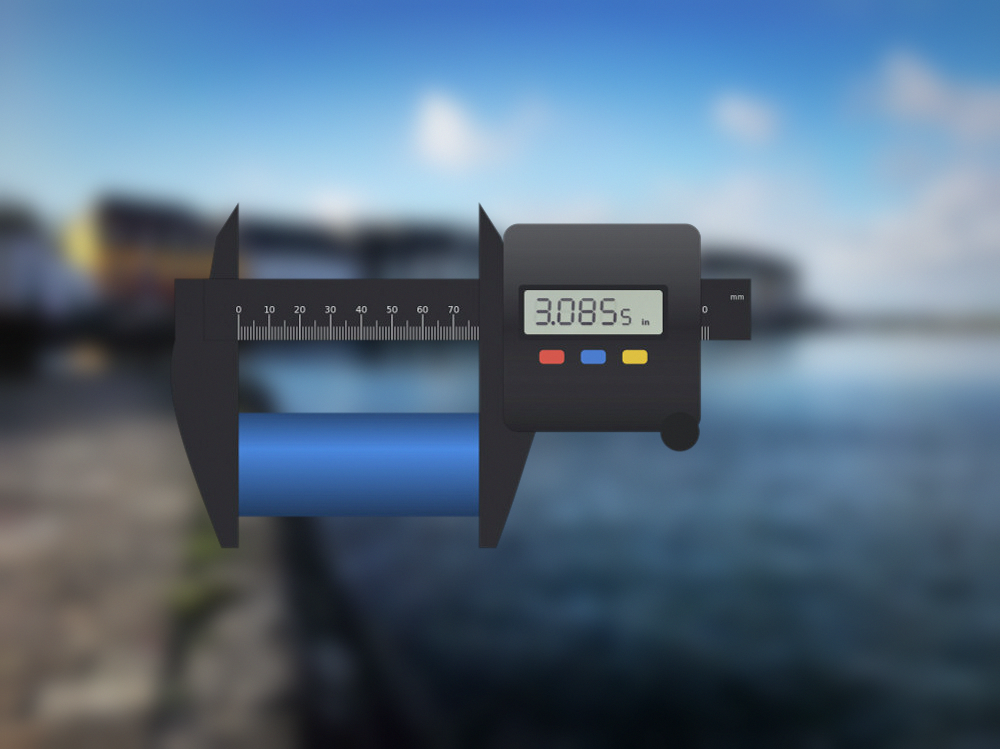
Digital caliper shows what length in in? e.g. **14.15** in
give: **3.0855** in
